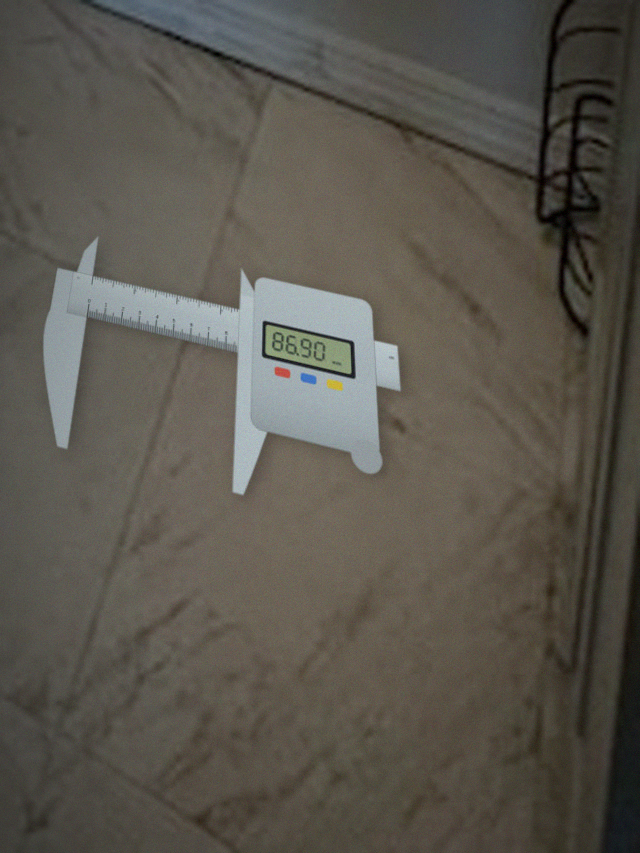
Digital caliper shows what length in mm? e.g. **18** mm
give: **86.90** mm
